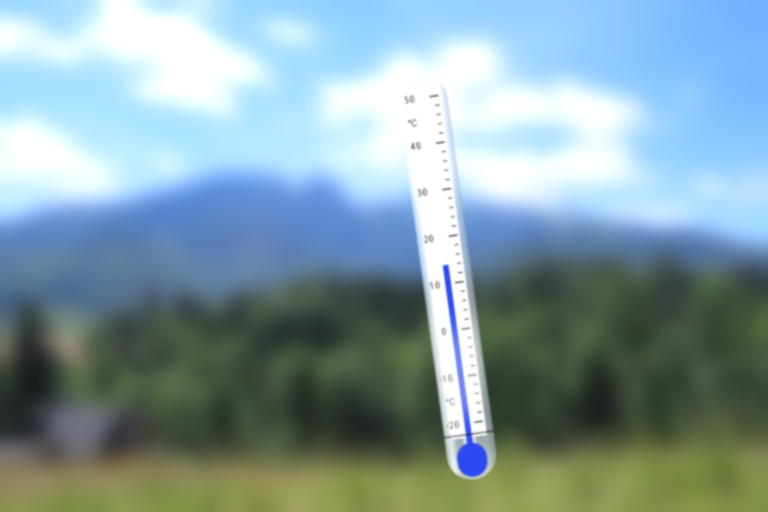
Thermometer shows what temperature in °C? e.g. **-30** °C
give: **14** °C
